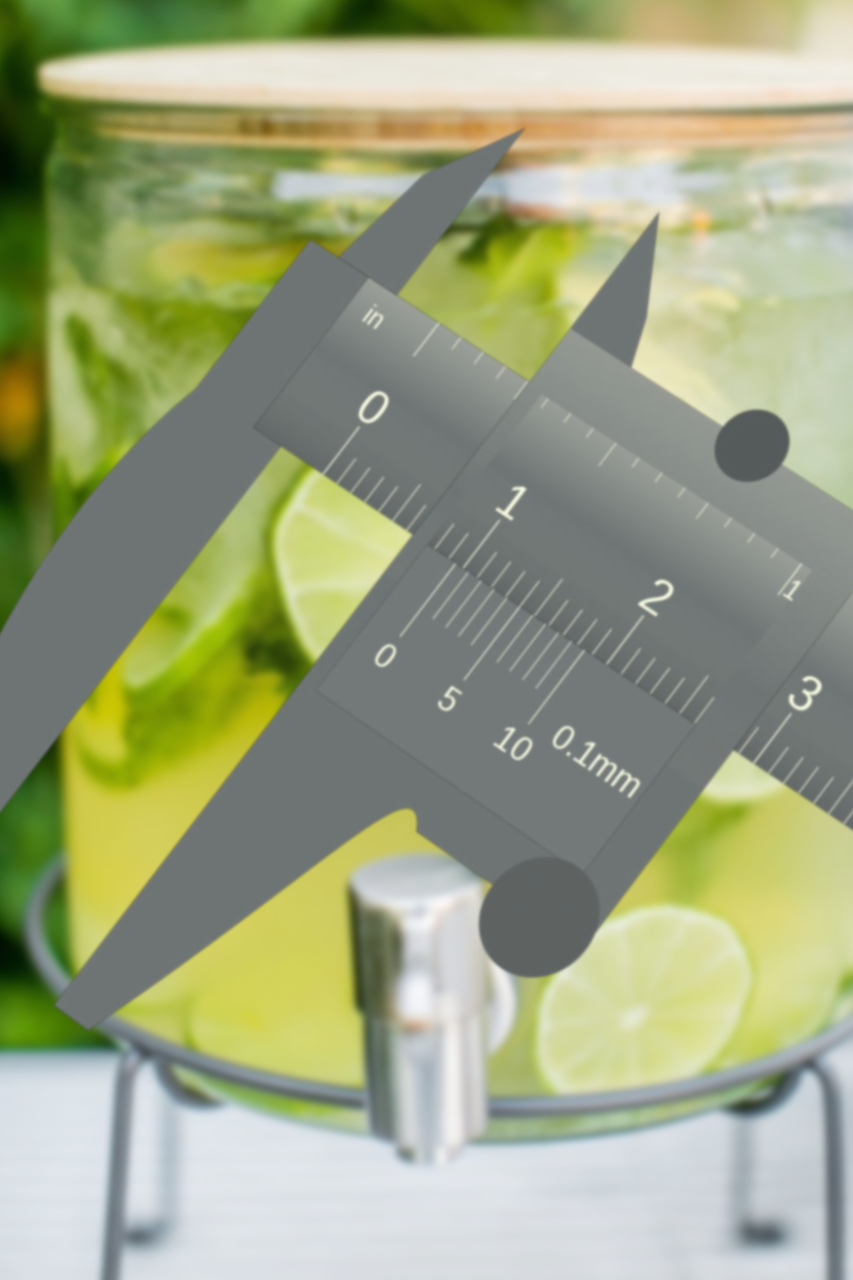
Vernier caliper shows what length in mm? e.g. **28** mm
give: **9.5** mm
